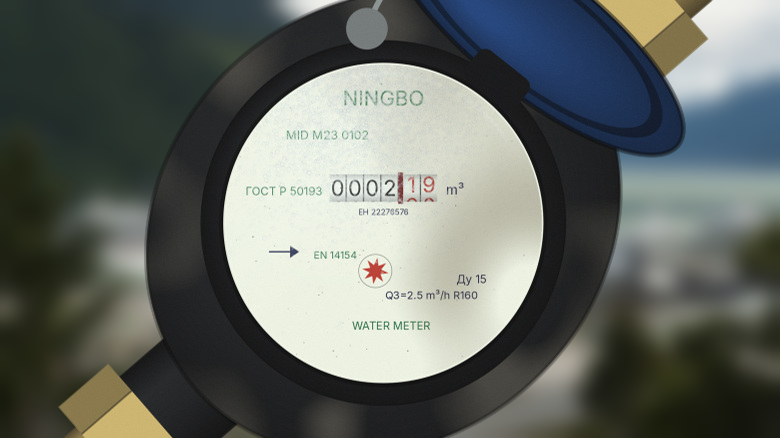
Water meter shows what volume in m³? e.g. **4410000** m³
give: **2.19** m³
